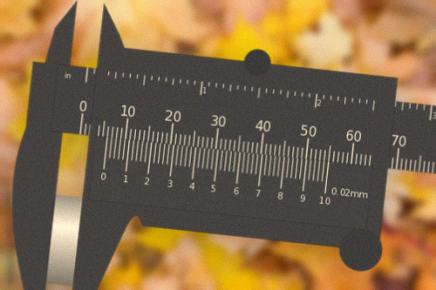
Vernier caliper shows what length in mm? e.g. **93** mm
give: **6.0** mm
